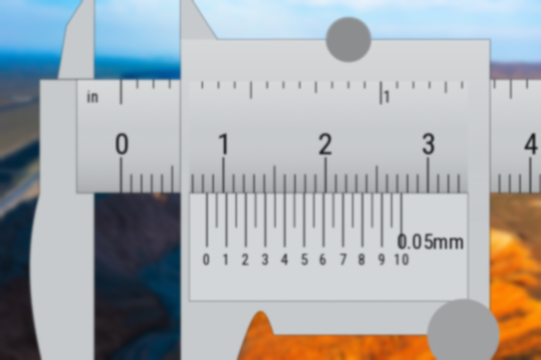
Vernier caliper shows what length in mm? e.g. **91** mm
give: **8.4** mm
